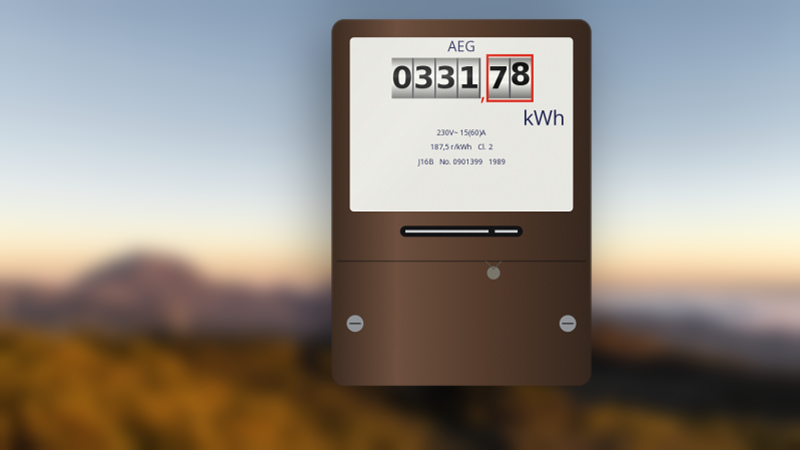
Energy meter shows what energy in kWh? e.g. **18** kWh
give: **331.78** kWh
